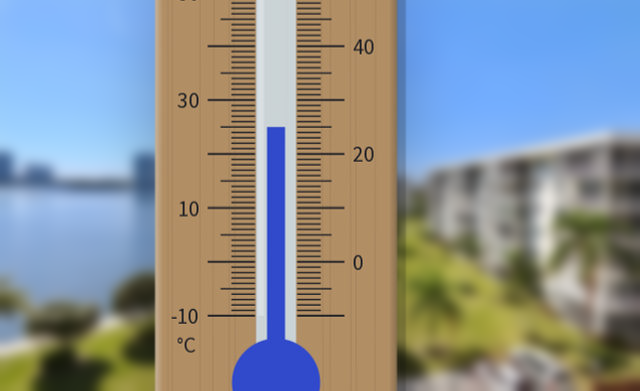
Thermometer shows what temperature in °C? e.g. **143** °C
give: **25** °C
